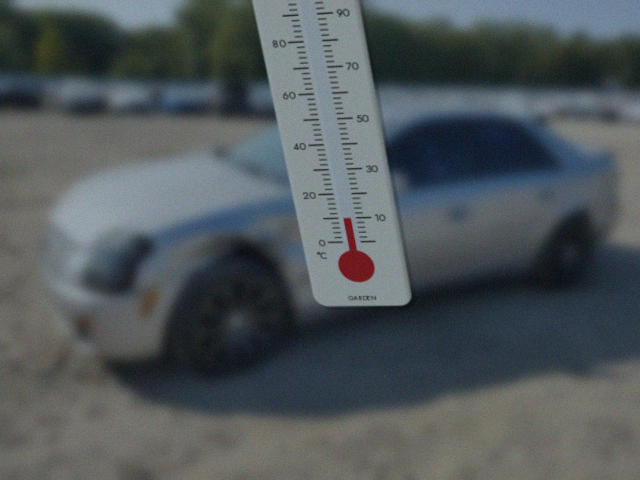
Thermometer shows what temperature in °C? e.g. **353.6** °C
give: **10** °C
